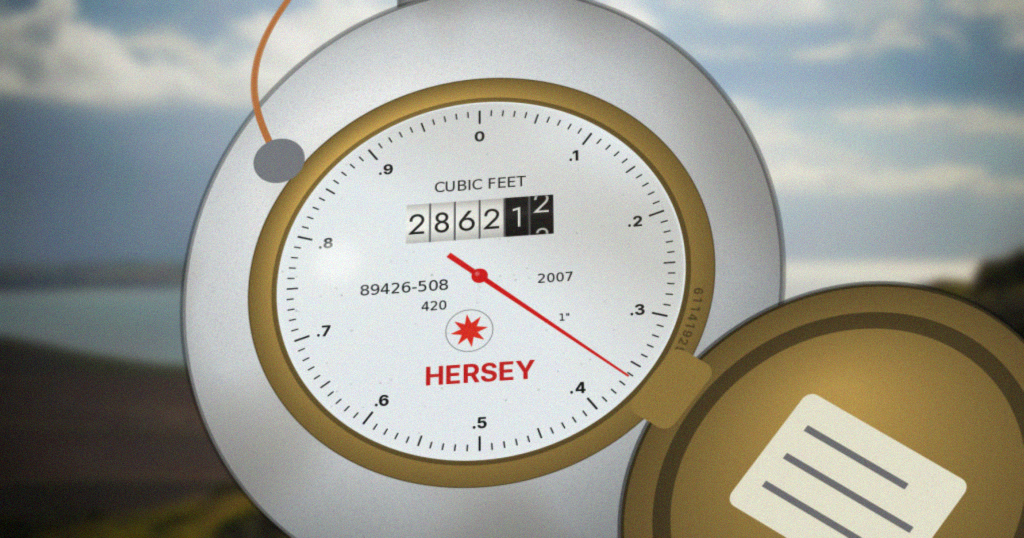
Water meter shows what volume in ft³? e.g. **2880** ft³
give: **286212.36** ft³
